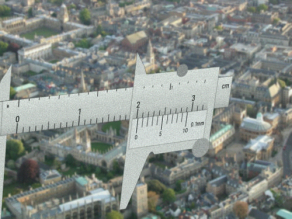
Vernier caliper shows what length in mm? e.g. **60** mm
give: **20.2** mm
